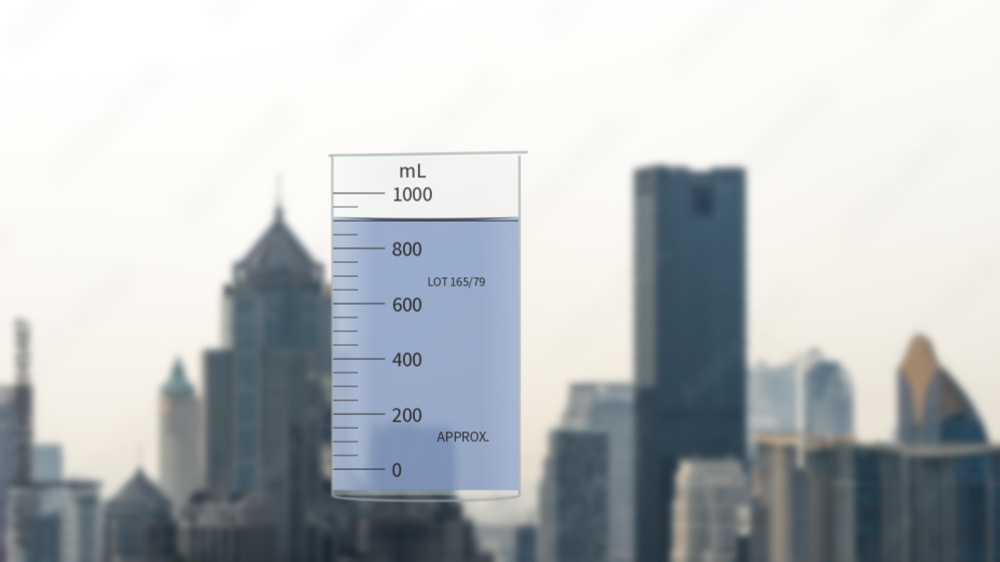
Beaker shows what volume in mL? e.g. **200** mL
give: **900** mL
